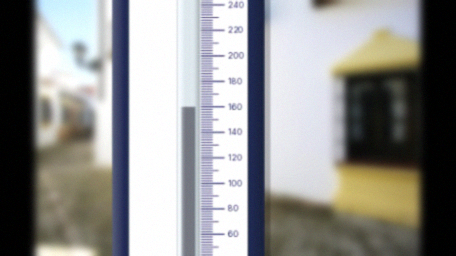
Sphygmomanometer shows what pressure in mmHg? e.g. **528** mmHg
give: **160** mmHg
